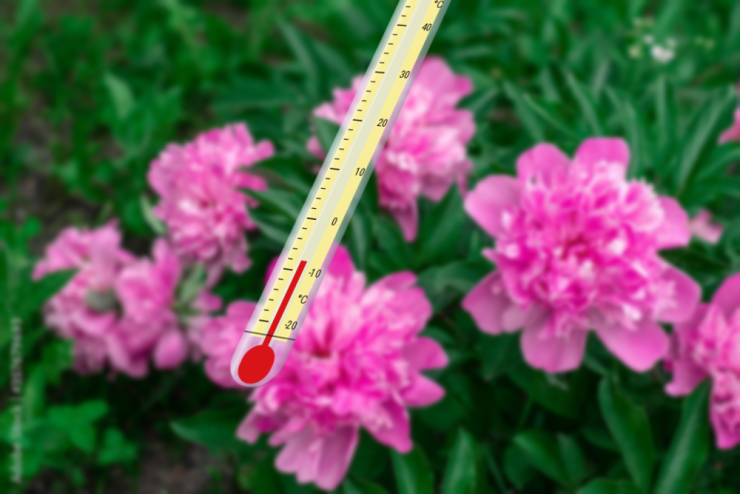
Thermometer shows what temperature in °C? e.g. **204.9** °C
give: **-8** °C
